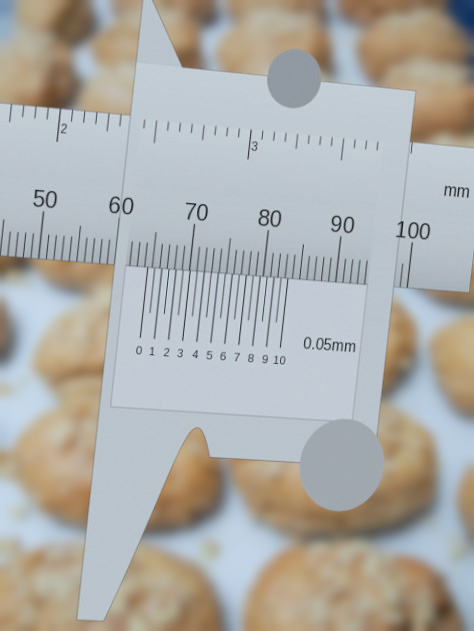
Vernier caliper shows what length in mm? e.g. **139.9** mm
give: **64.4** mm
